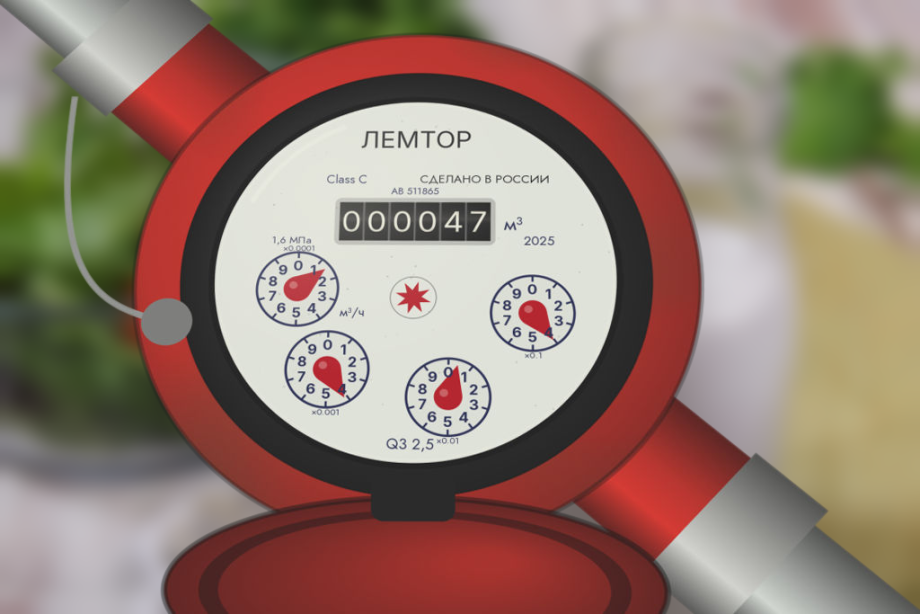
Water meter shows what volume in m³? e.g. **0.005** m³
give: **47.4041** m³
